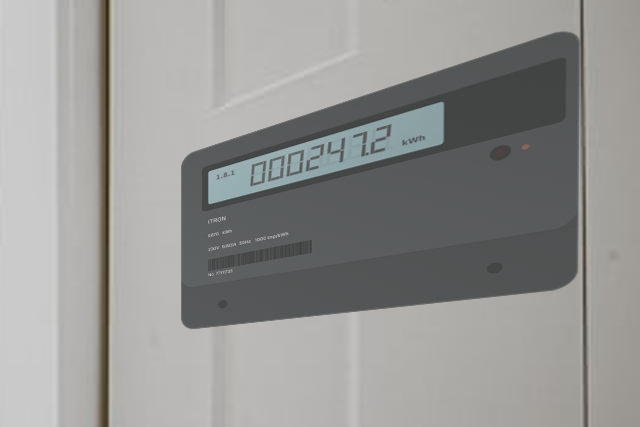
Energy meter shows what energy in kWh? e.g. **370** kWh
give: **247.2** kWh
